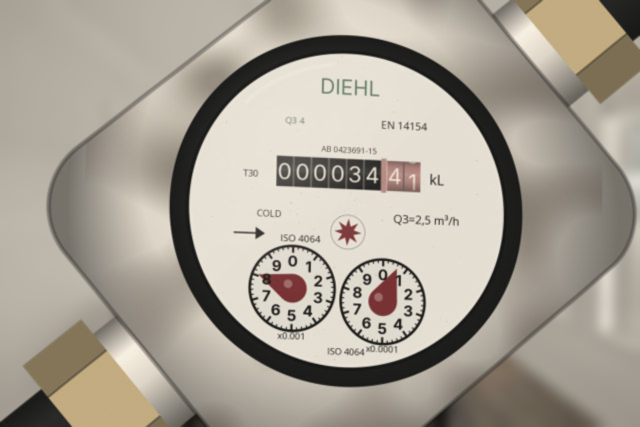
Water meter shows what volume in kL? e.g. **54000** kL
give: **34.4080** kL
